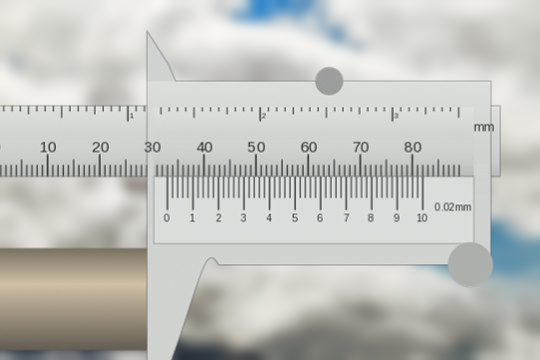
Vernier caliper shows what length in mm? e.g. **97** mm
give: **33.0** mm
